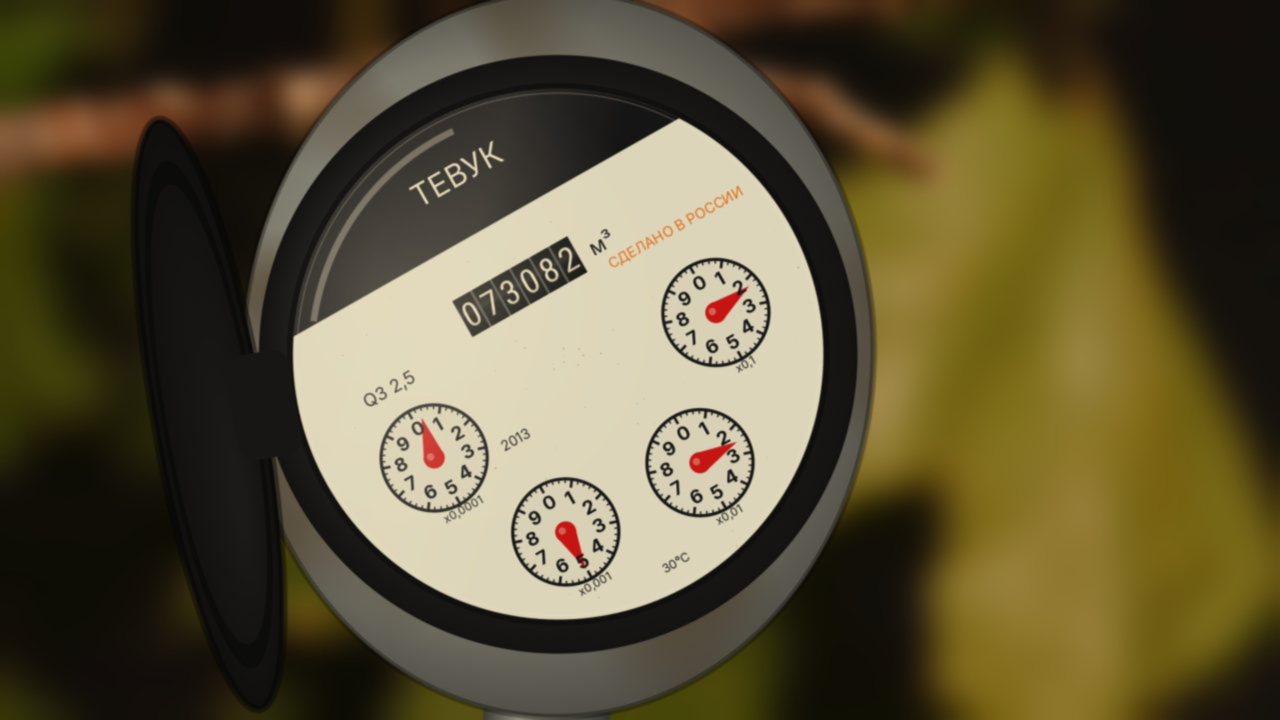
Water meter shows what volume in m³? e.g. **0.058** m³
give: **73082.2250** m³
